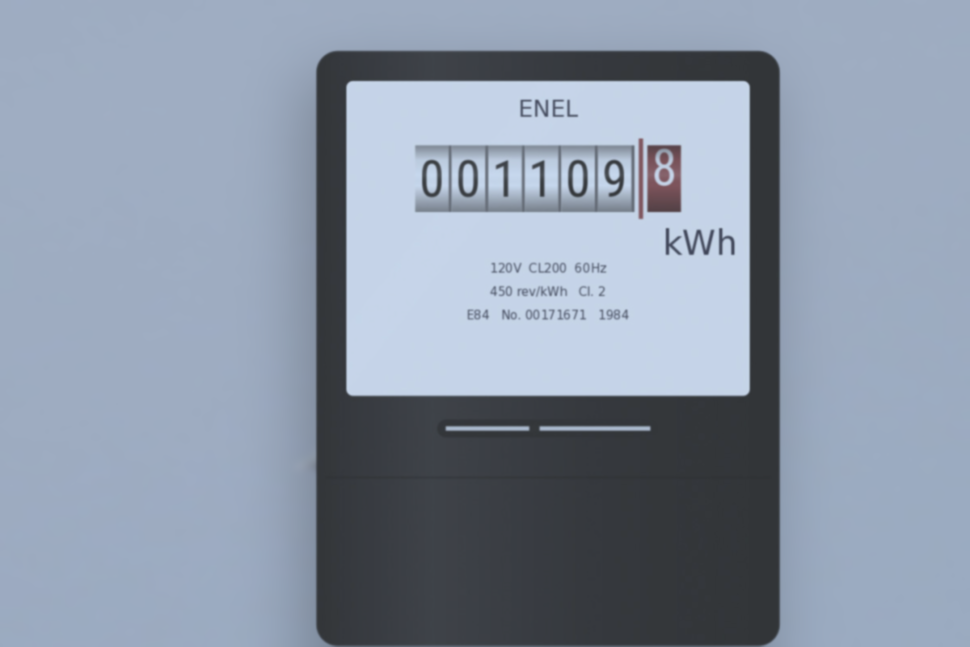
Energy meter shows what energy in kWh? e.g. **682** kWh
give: **1109.8** kWh
